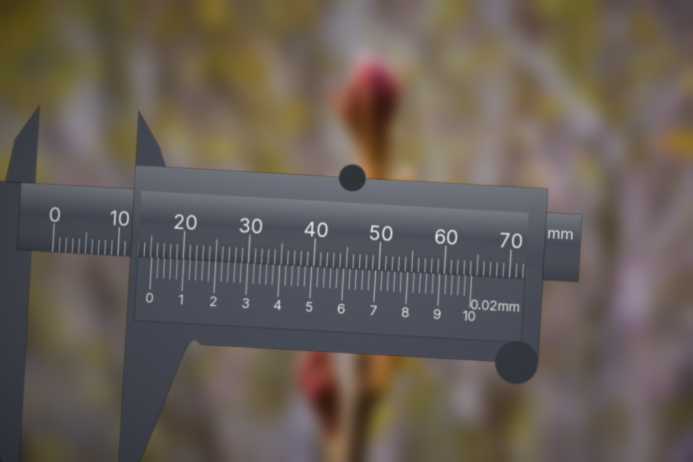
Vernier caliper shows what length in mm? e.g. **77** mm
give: **15.2** mm
